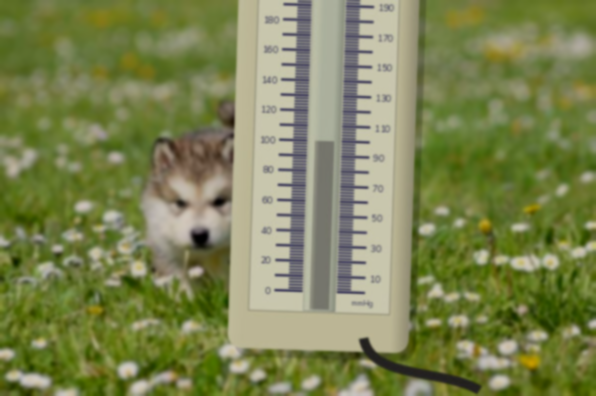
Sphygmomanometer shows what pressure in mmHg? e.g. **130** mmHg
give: **100** mmHg
